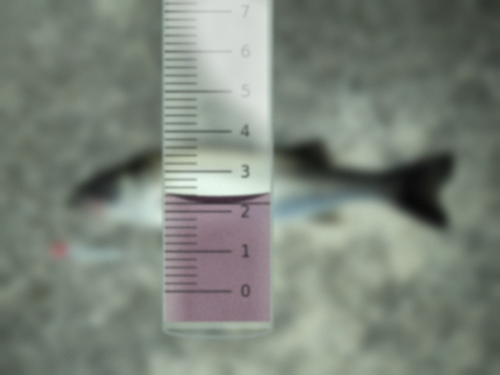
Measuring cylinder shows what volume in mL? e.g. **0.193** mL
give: **2.2** mL
